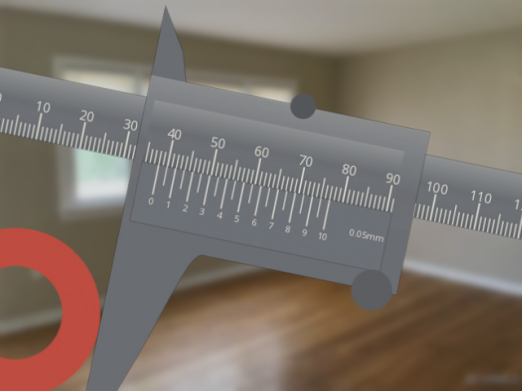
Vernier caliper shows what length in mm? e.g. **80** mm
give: **38.0** mm
